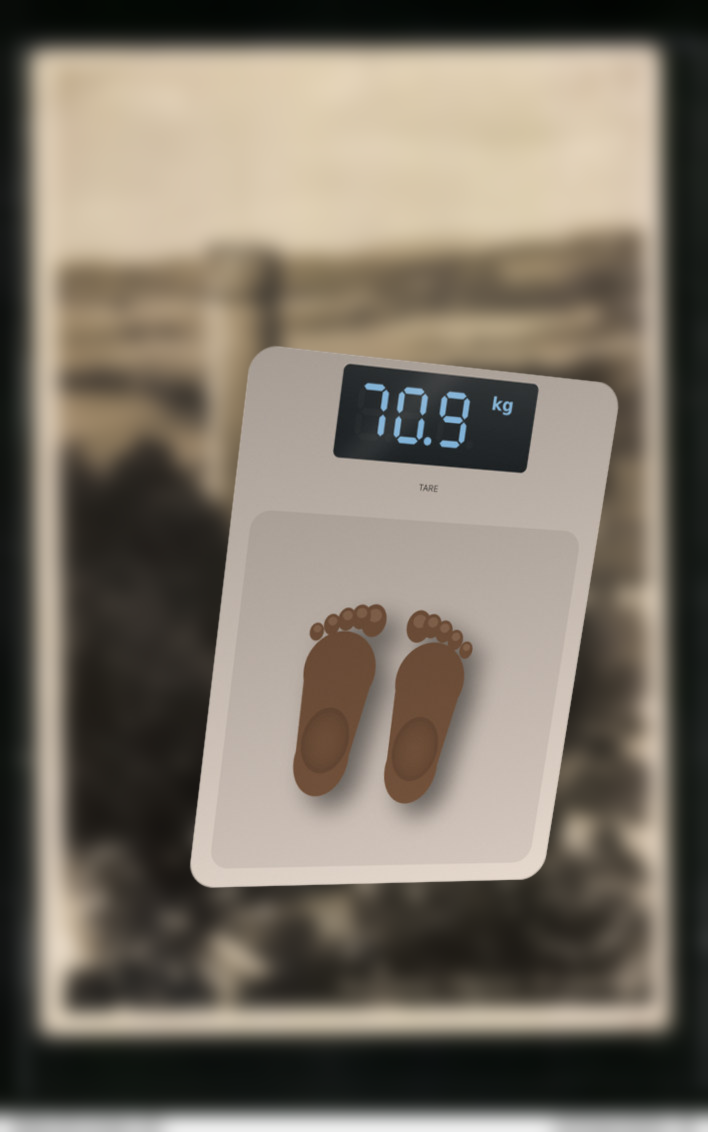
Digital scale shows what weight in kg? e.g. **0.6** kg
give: **70.9** kg
